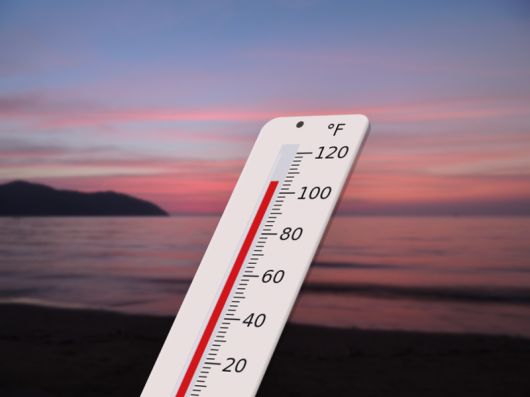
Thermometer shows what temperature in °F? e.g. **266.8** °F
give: **106** °F
